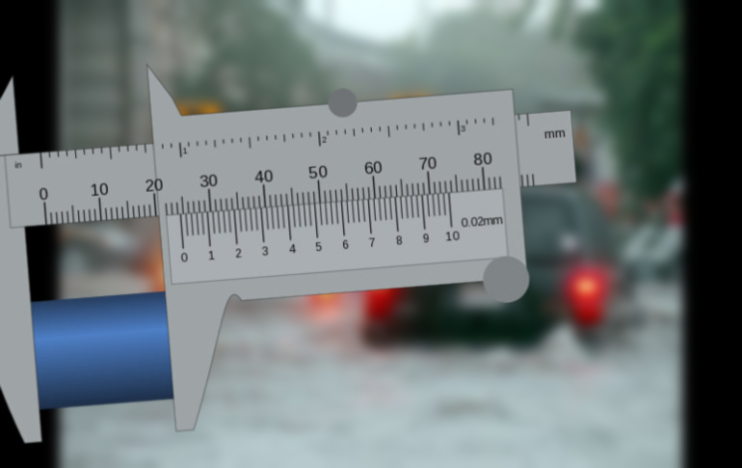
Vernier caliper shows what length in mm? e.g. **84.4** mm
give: **24.5** mm
